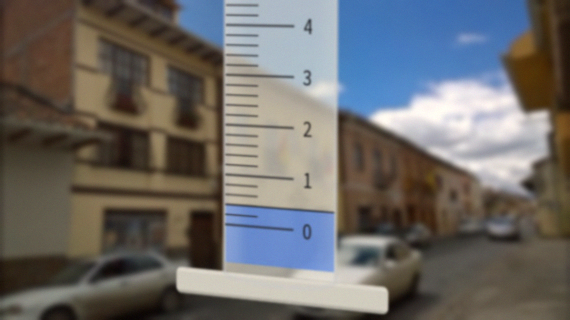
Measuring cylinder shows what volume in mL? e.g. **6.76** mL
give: **0.4** mL
